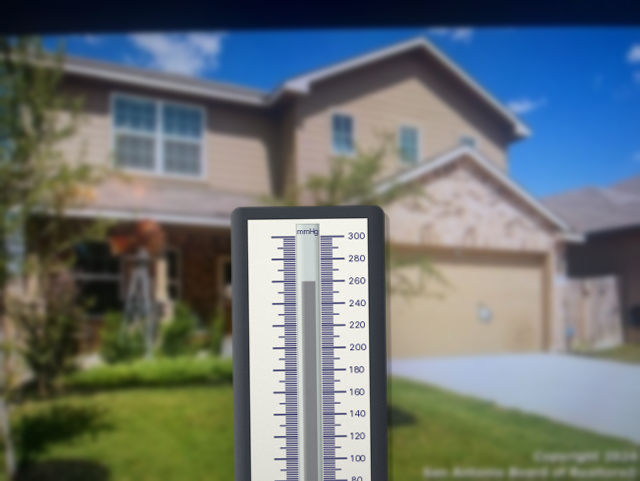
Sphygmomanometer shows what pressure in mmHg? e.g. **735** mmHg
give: **260** mmHg
